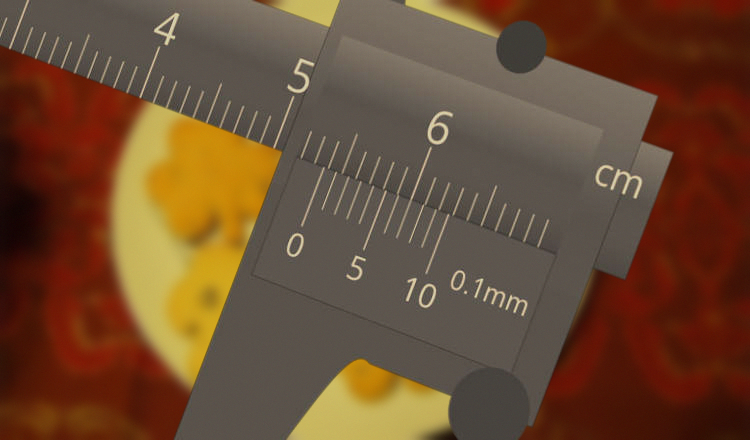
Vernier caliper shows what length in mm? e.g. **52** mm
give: **53.7** mm
